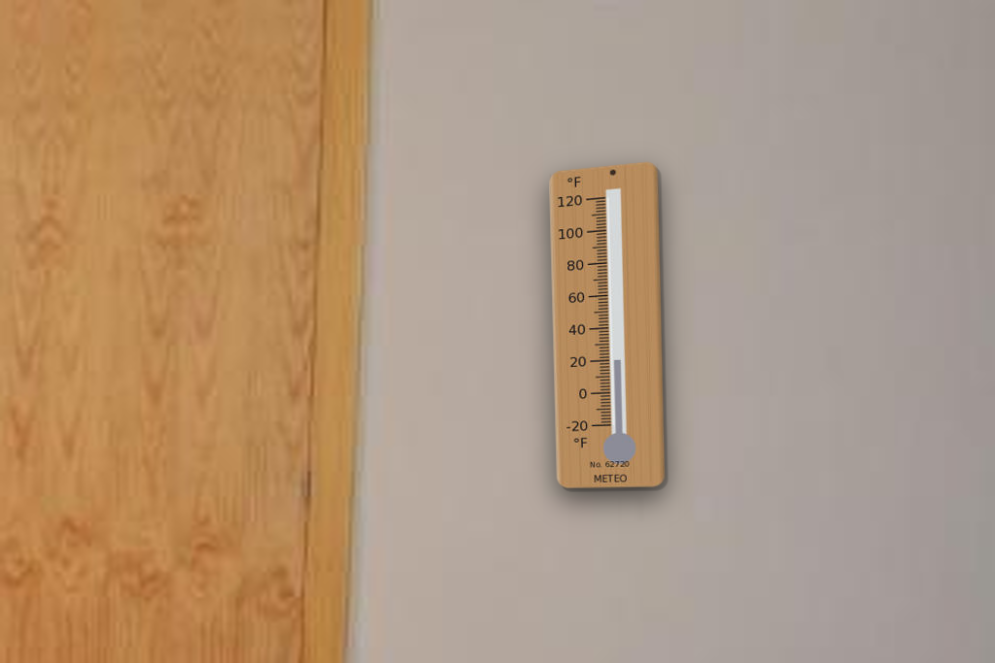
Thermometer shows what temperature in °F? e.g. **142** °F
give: **20** °F
